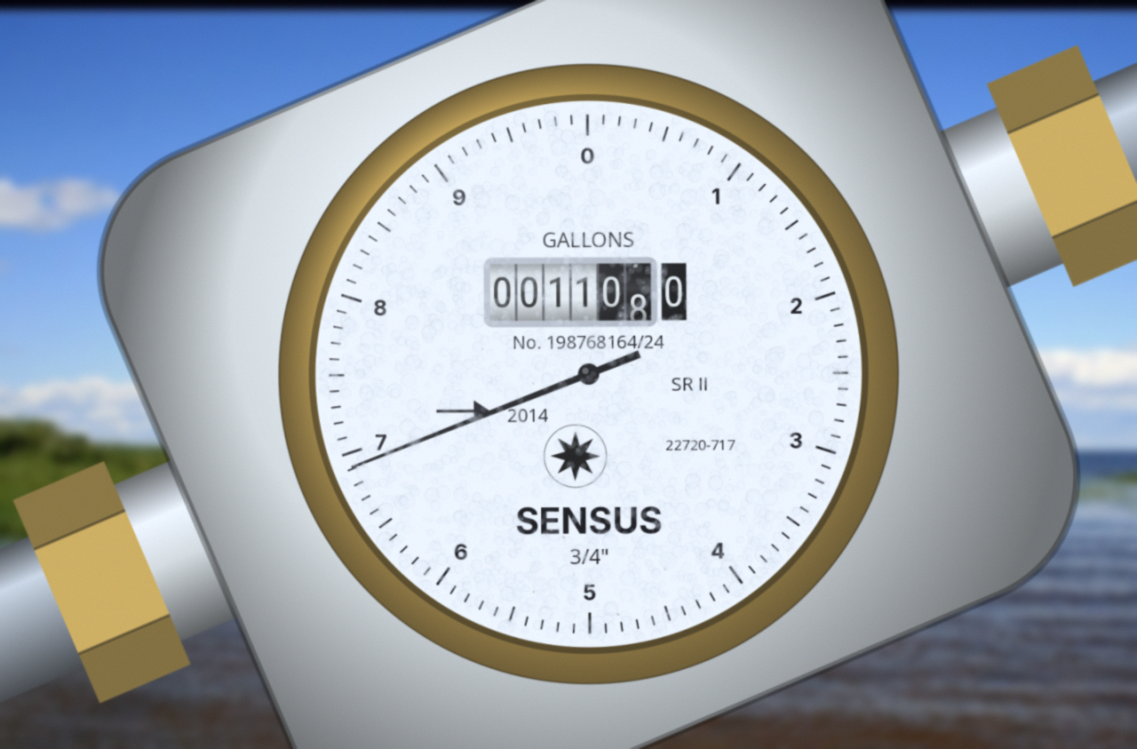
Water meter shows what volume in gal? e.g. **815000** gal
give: **11076.9** gal
